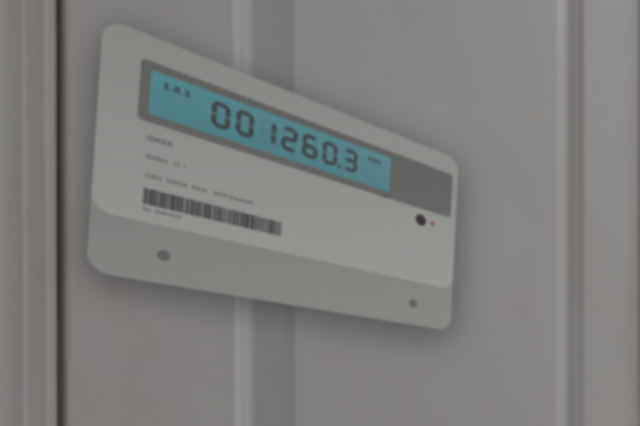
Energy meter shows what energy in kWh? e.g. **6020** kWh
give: **1260.3** kWh
